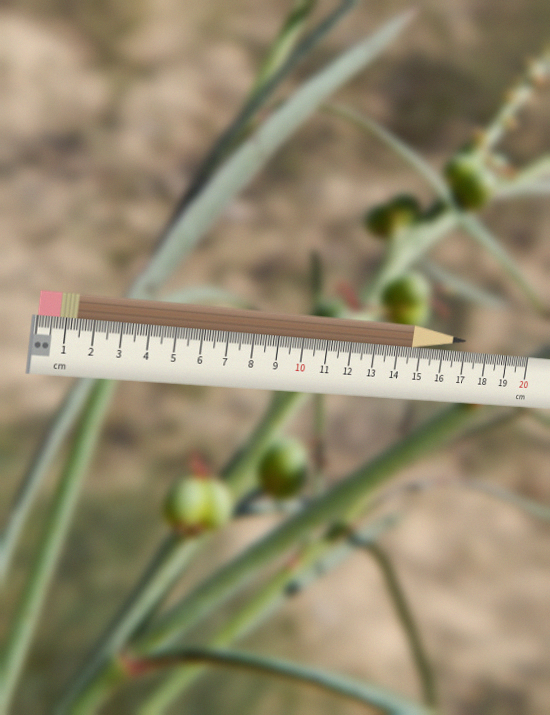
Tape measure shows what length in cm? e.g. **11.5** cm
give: **17** cm
